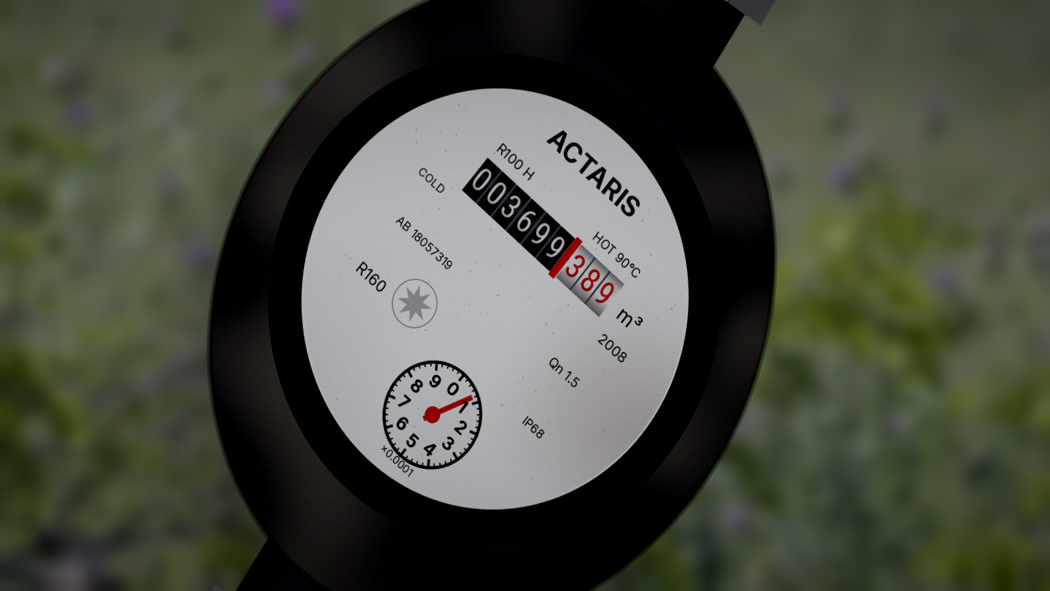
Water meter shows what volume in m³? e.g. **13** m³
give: **3699.3890** m³
